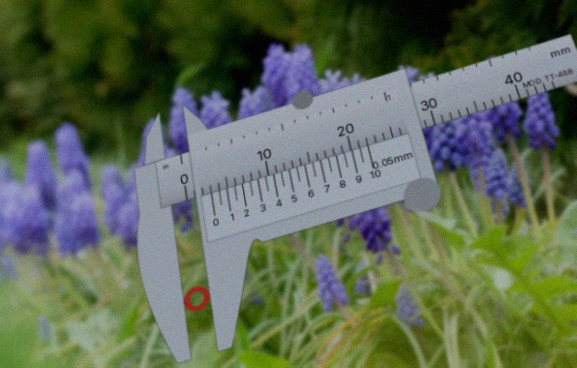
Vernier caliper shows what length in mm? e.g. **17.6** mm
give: **3.0** mm
